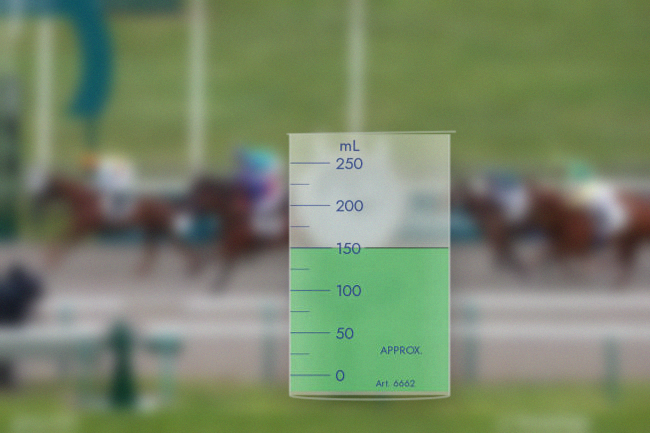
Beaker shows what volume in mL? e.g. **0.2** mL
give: **150** mL
